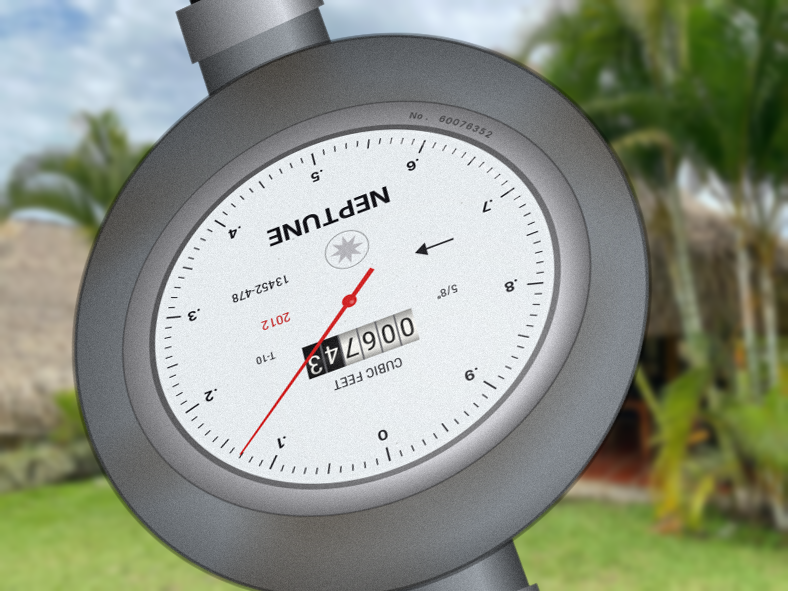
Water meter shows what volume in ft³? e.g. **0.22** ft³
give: **6743.13** ft³
